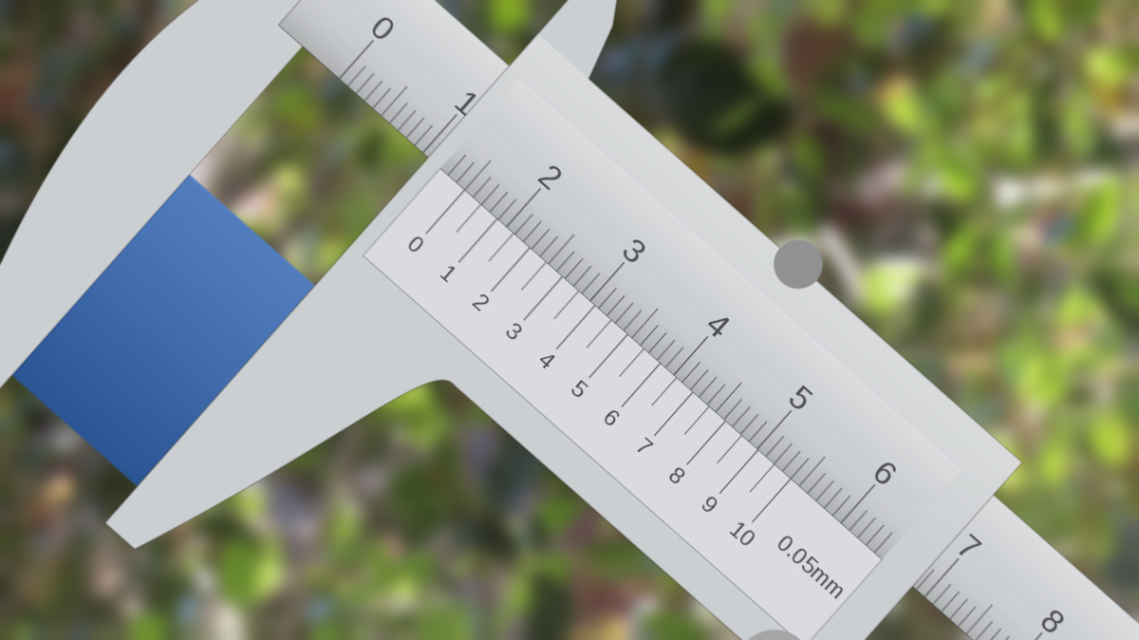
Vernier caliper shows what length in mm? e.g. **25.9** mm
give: **15.0** mm
